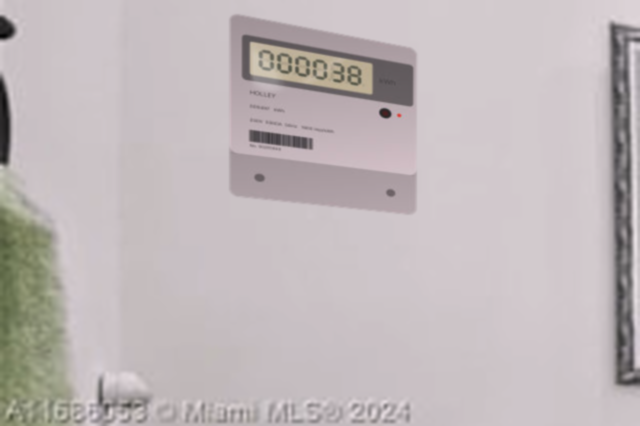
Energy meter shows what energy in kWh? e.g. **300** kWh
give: **38** kWh
